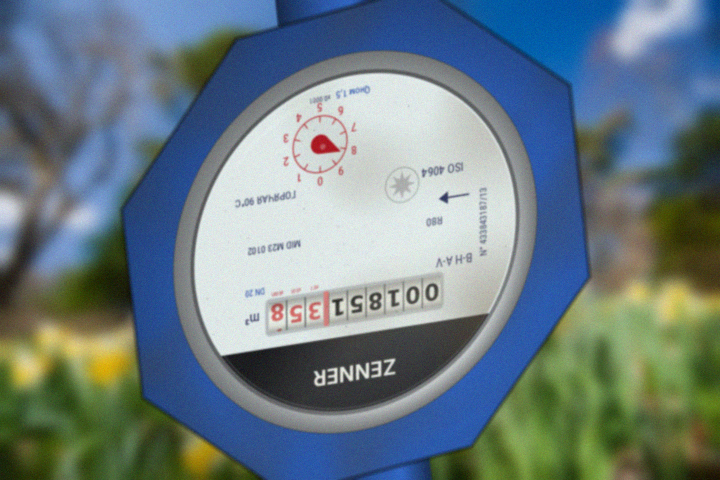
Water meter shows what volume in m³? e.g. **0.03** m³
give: **1851.3578** m³
